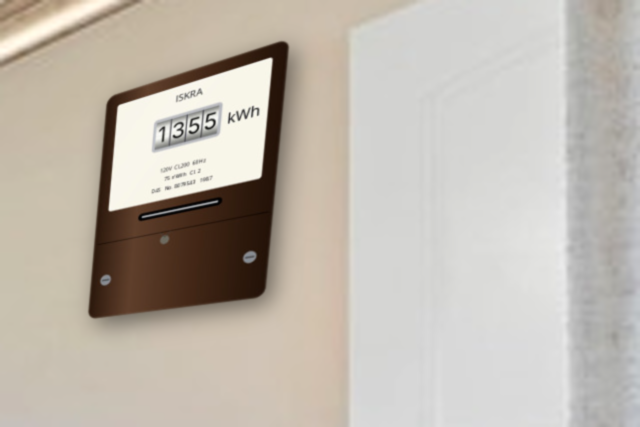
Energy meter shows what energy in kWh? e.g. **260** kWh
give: **1355** kWh
